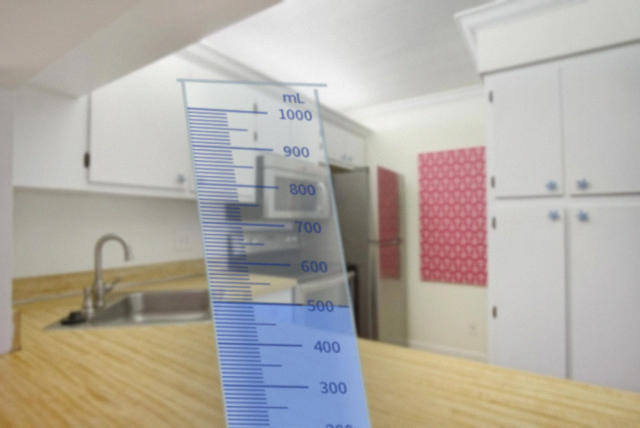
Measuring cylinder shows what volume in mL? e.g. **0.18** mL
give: **500** mL
